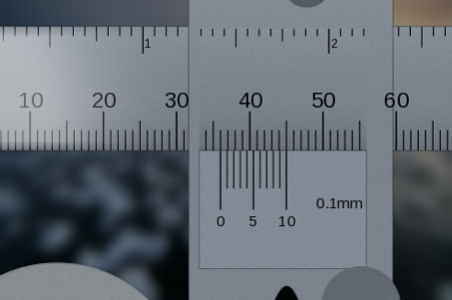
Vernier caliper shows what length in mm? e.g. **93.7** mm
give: **36.0** mm
